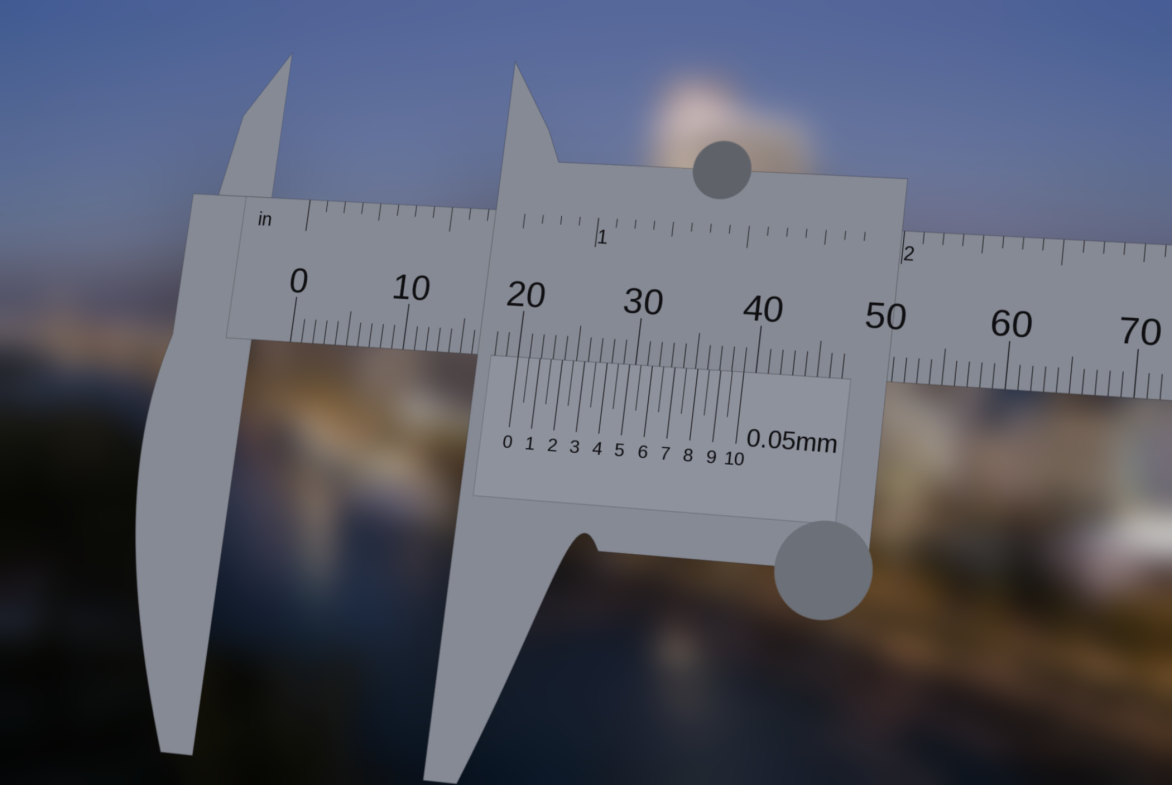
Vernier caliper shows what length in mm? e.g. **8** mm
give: **20.0** mm
